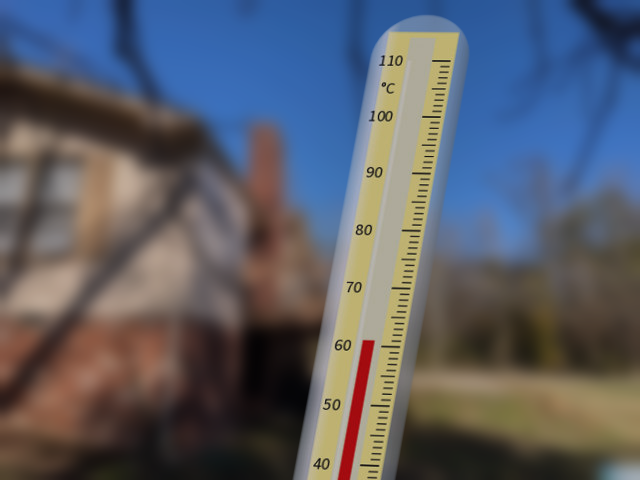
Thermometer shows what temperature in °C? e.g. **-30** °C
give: **61** °C
